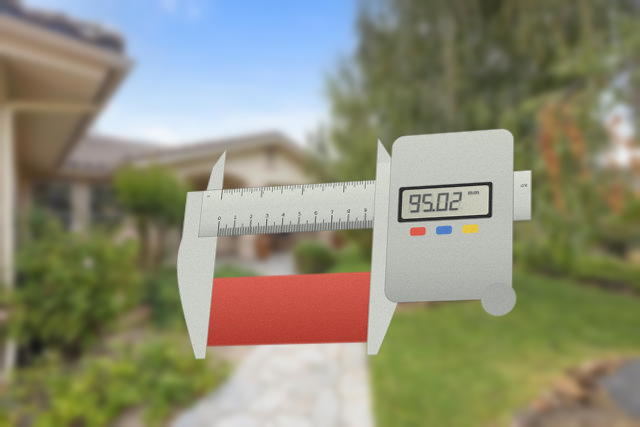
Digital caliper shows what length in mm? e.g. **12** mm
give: **95.02** mm
